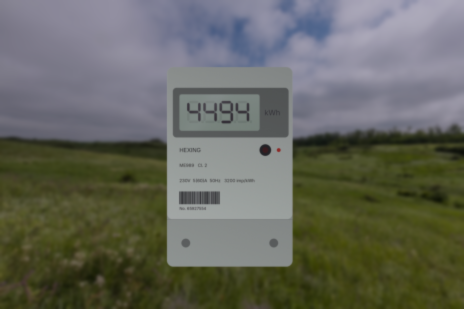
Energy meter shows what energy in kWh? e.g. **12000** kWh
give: **4494** kWh
